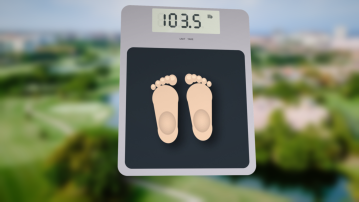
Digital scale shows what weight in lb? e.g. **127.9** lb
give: **103.5** lb
